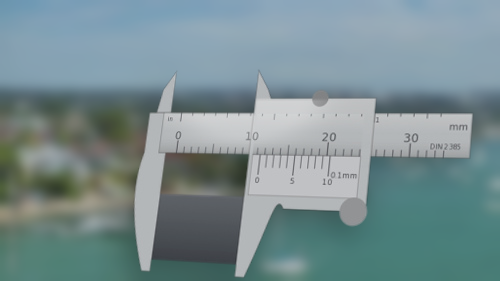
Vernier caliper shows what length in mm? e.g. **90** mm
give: **11.4** mm
